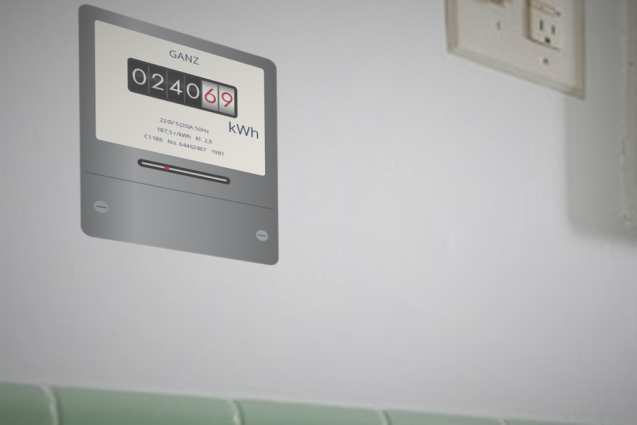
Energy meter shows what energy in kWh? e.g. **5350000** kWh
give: **240.69** kWh
